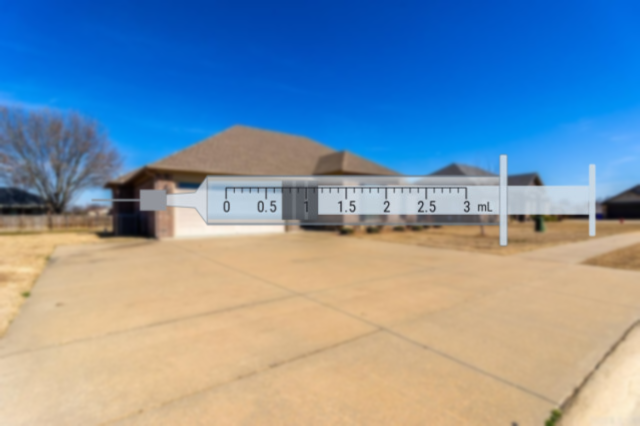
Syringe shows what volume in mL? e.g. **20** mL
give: **0.7** mL
